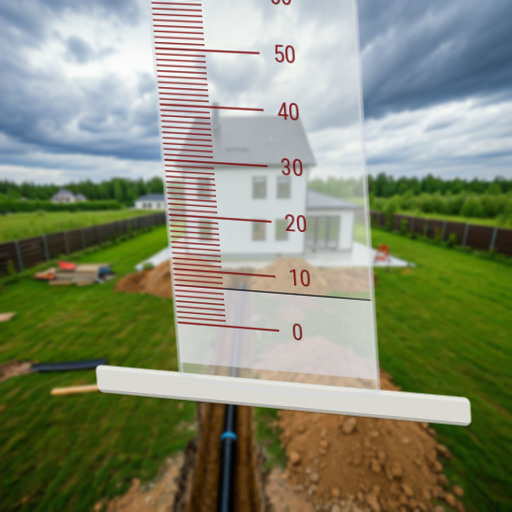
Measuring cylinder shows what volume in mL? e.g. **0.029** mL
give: **7** mL
